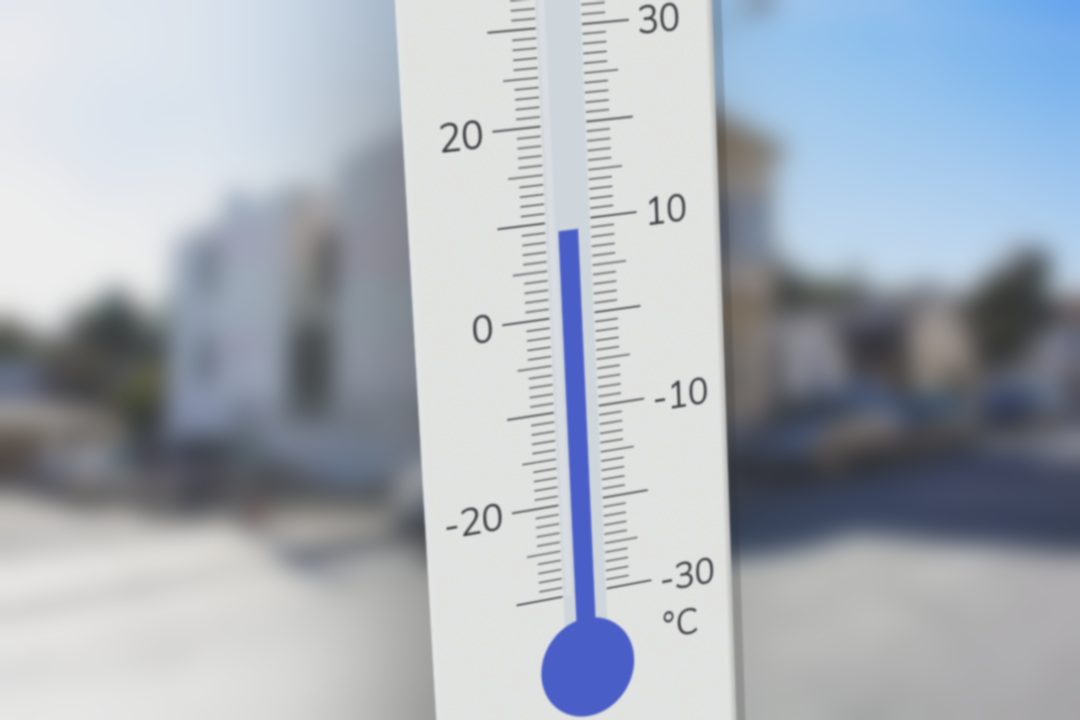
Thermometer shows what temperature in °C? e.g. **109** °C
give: **9** °C
